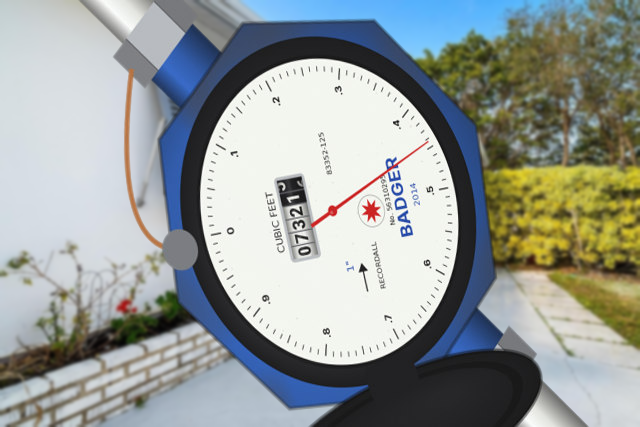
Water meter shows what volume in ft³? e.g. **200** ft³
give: **73215.44** ft³
